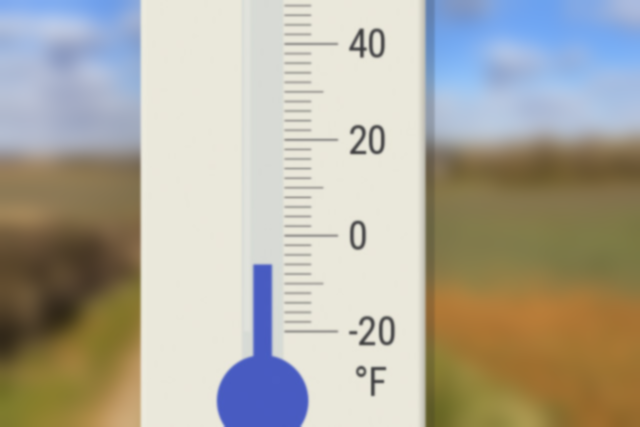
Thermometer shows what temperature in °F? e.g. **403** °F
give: **-6** °F
